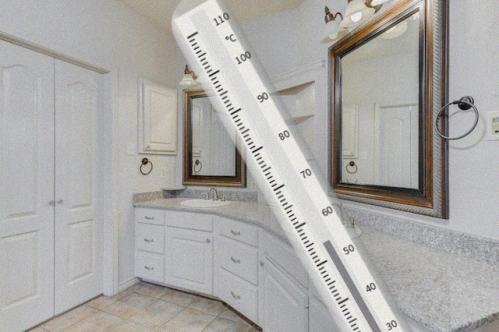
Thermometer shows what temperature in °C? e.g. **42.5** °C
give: **54** °C
